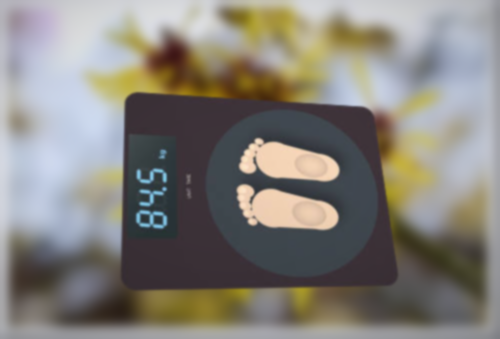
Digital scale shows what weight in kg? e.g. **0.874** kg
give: **84.5** kg
